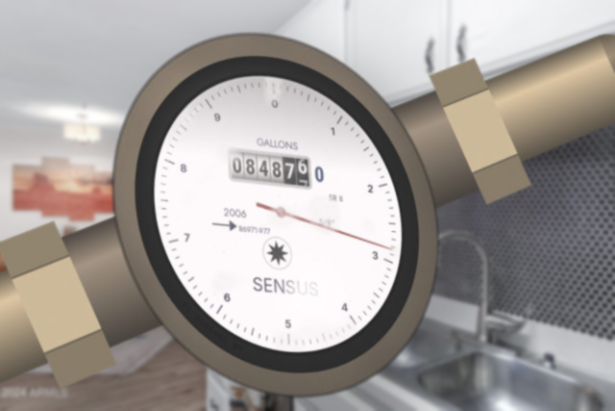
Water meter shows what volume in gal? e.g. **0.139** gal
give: **848762.8** gal
